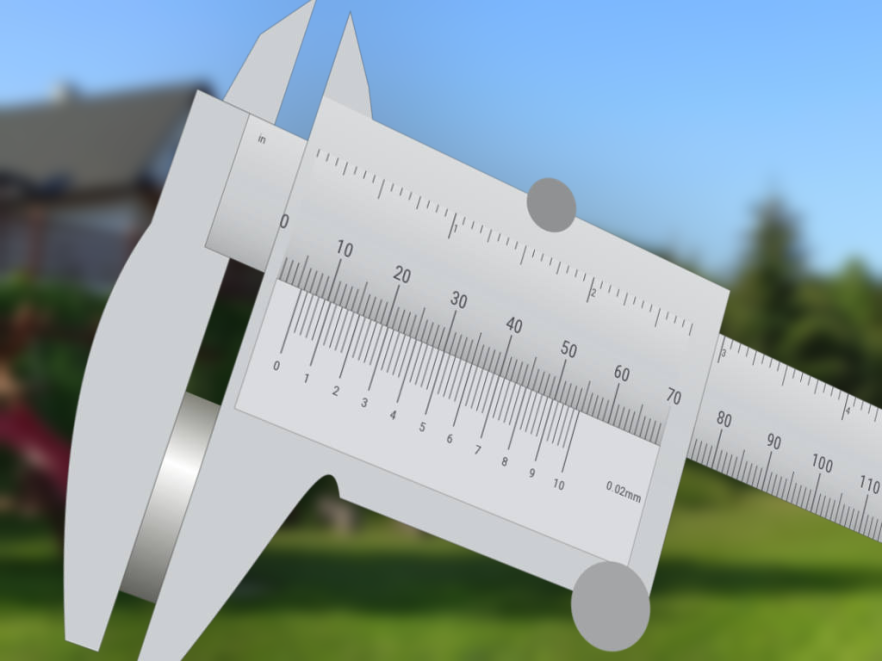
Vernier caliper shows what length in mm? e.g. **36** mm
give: **5.6** mm
